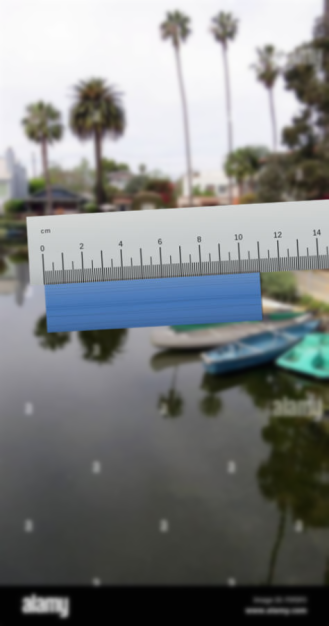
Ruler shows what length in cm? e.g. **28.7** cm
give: **11** cm
